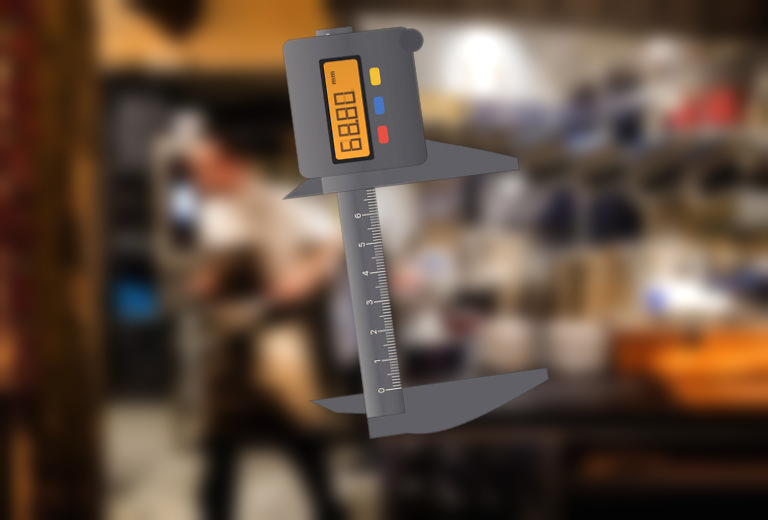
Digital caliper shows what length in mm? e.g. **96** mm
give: **68.80** mm
